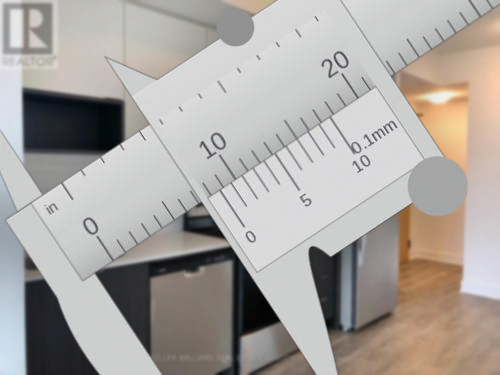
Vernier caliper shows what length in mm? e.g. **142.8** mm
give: **8.7** mm
